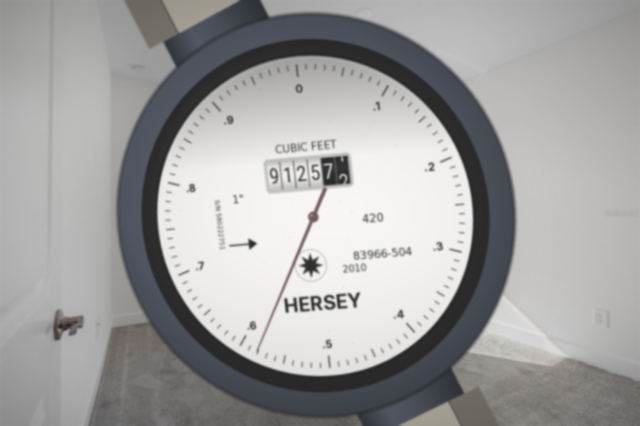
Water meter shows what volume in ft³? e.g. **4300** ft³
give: **912571.58** ft³
